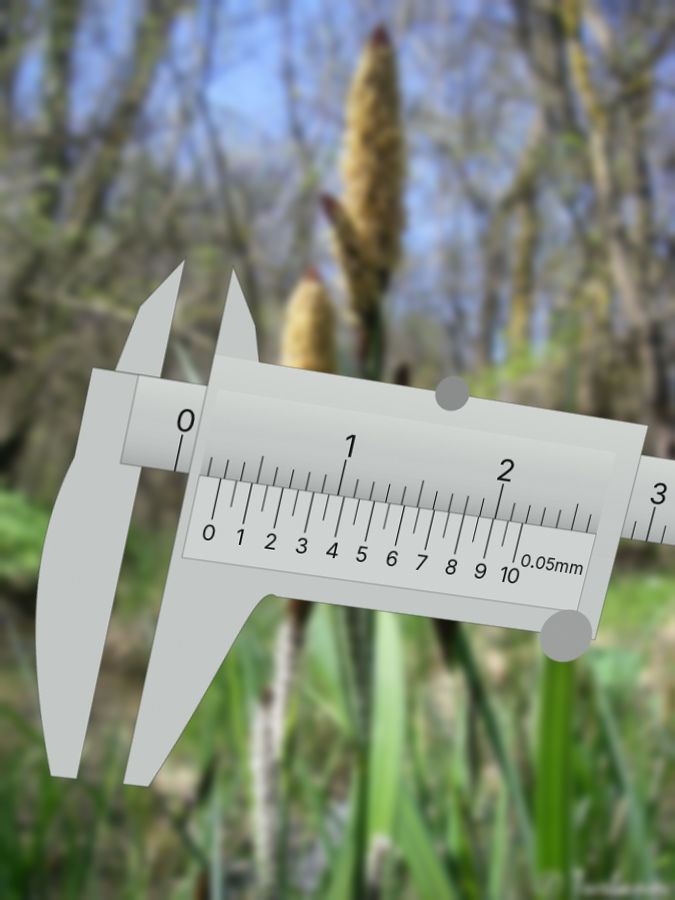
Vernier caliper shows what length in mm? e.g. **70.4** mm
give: **2.8** mm
